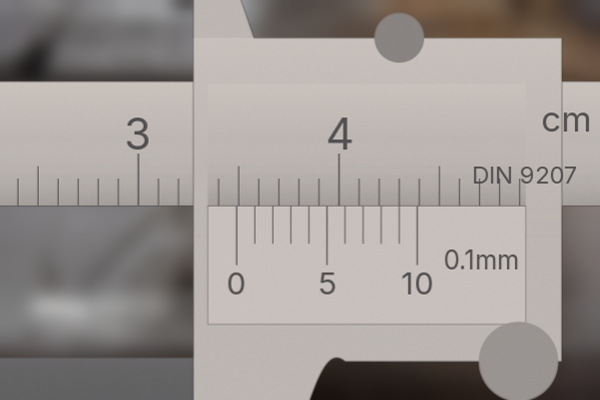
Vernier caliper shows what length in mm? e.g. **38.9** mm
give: **34.9** mm
